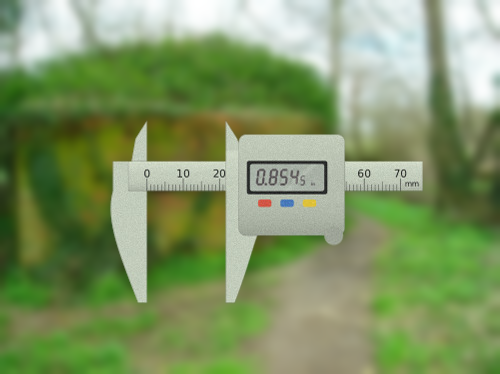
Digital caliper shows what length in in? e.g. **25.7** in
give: **0.8545** in
